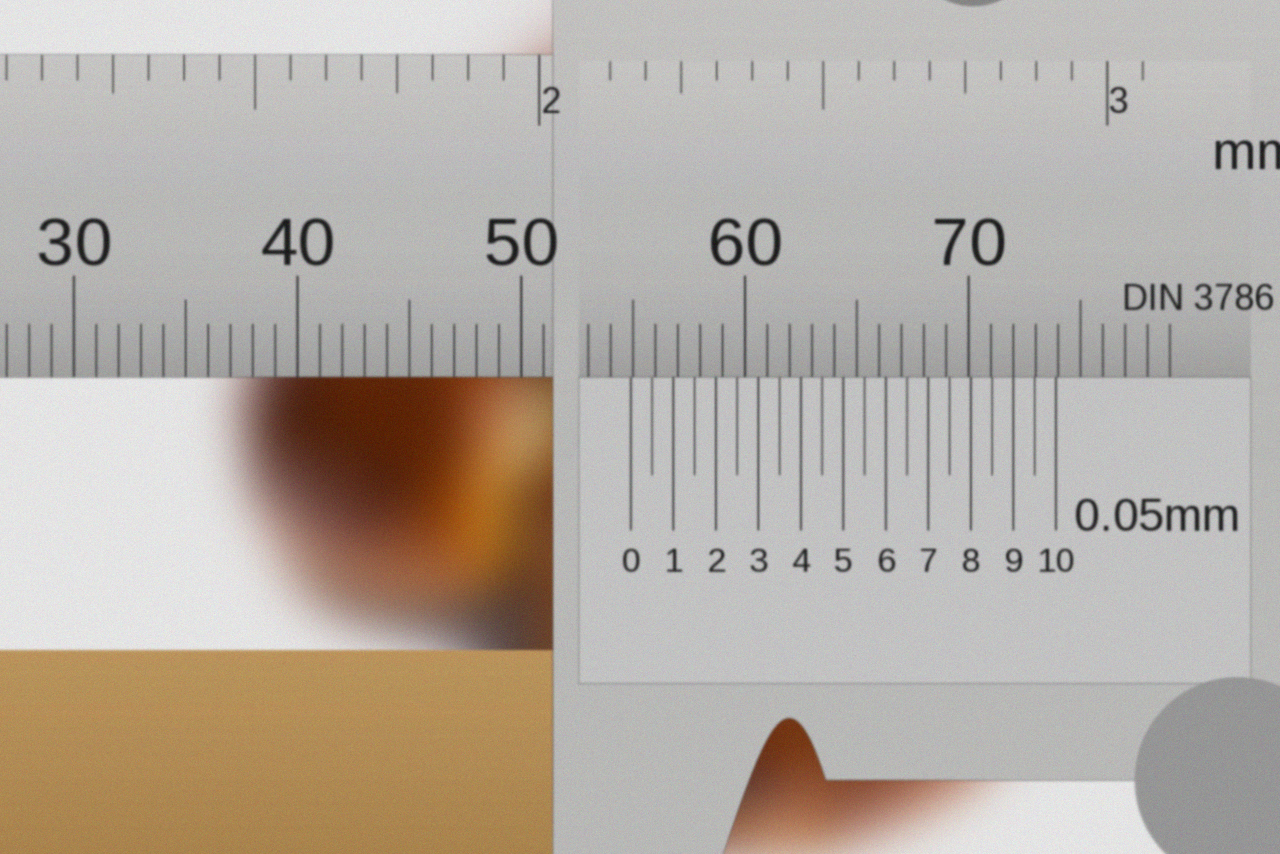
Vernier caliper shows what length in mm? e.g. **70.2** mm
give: **54.9** mm
